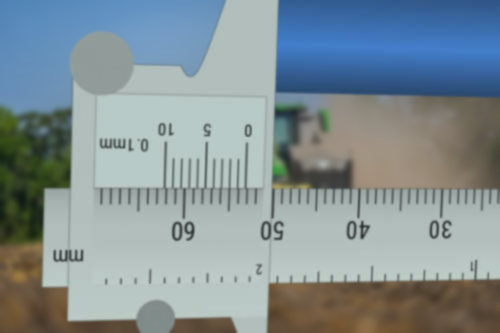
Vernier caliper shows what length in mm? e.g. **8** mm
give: **53.2** mm
